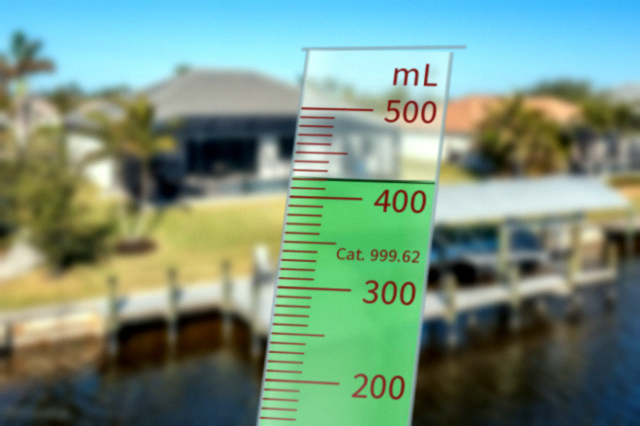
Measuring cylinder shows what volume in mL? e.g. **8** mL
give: **420** mL
